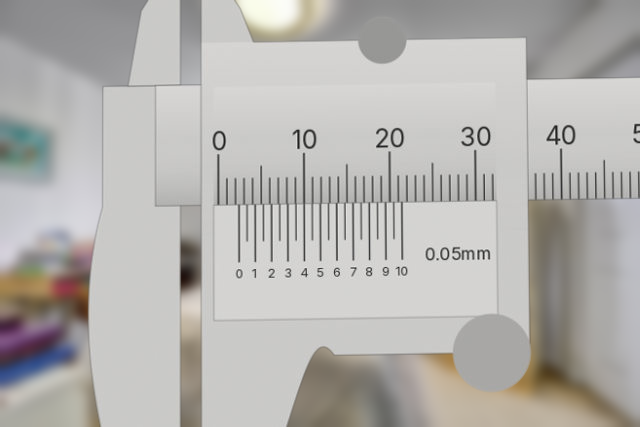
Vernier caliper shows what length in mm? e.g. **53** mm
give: **2.4** mm
